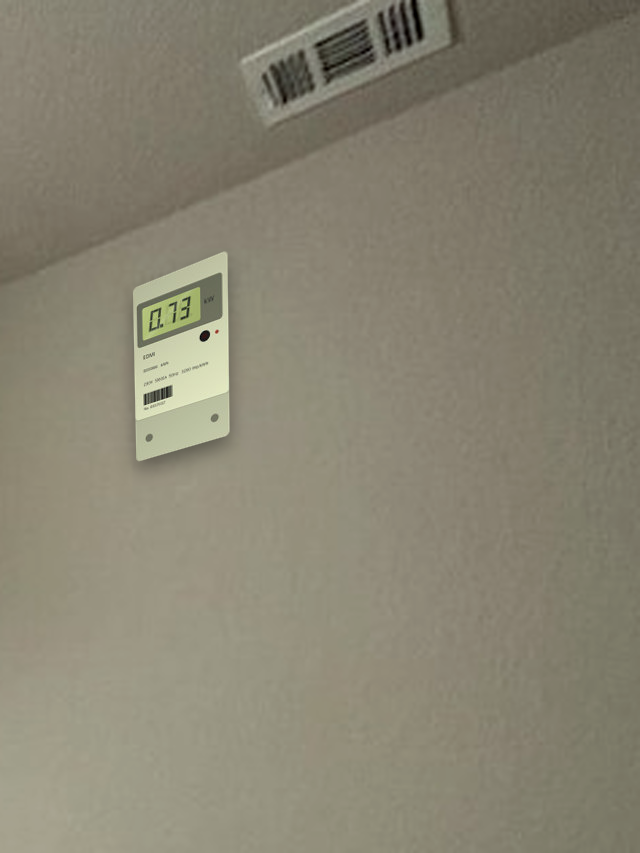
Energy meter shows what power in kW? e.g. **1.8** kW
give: **0.73** kW
